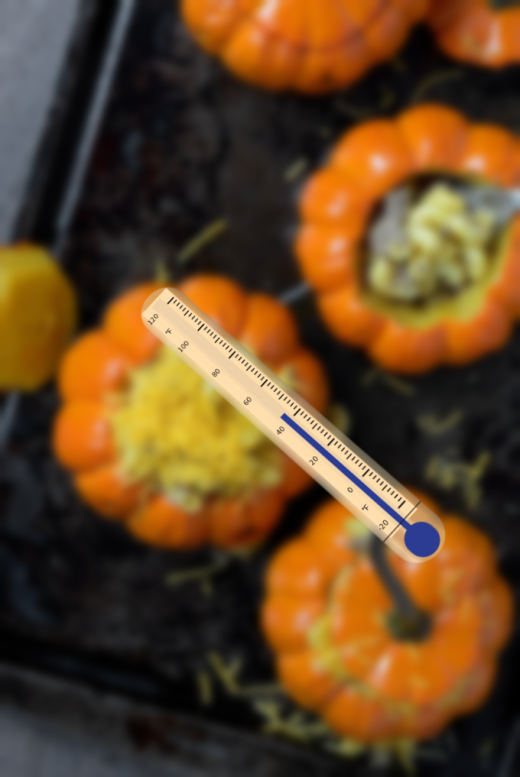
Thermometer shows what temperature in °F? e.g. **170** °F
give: **44** °F
